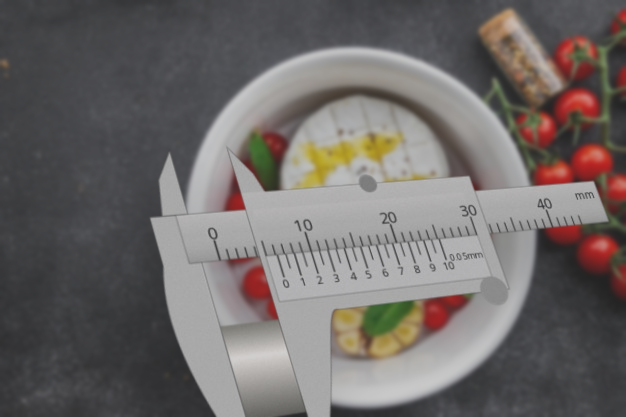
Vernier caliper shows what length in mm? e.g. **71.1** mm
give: **6.2** mm
